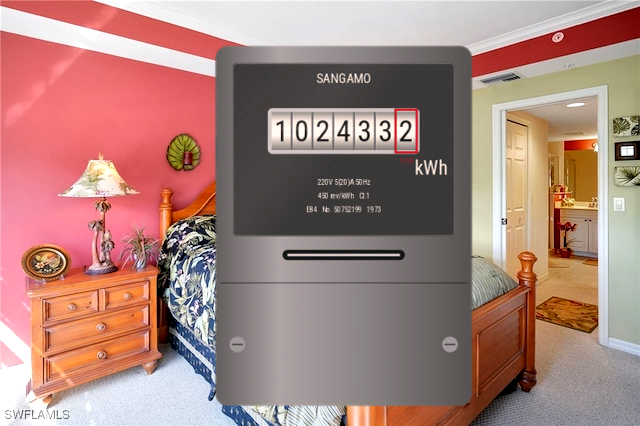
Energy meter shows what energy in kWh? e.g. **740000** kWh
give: **102433.2** kWh
